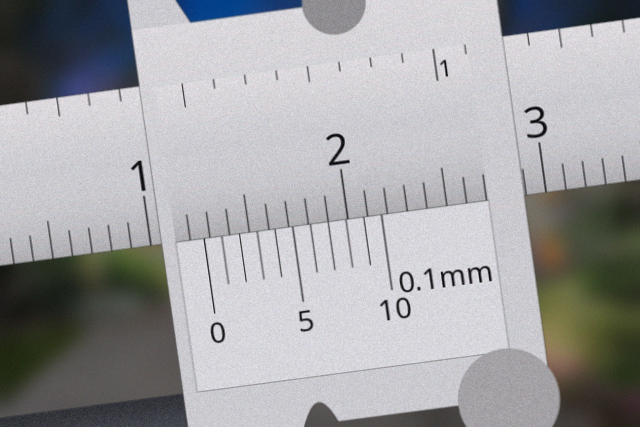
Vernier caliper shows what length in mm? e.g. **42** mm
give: **12.7** mm
